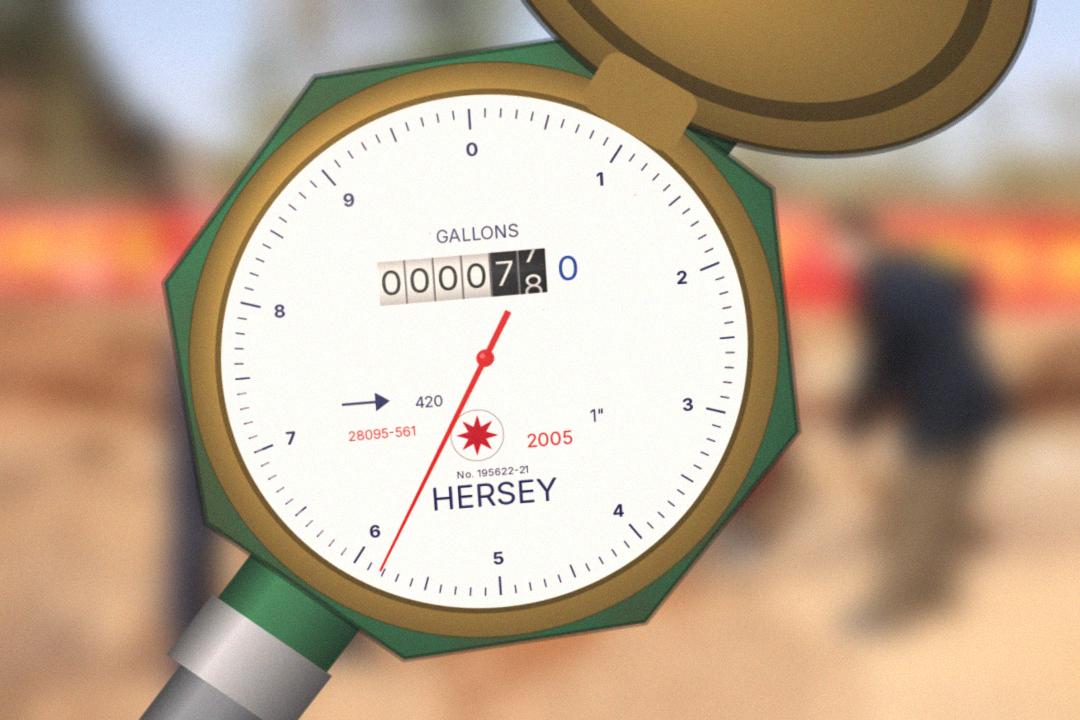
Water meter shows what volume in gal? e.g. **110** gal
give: **775.8** gal
